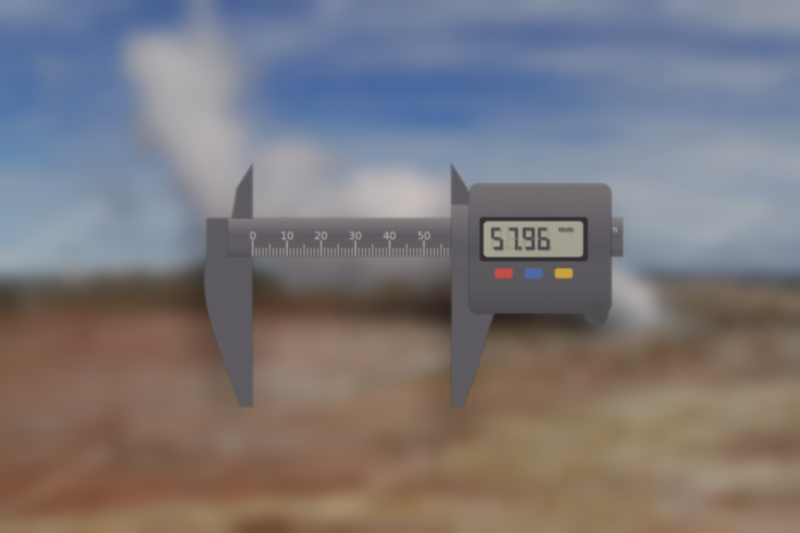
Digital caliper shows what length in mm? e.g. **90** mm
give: **57.96** mm
